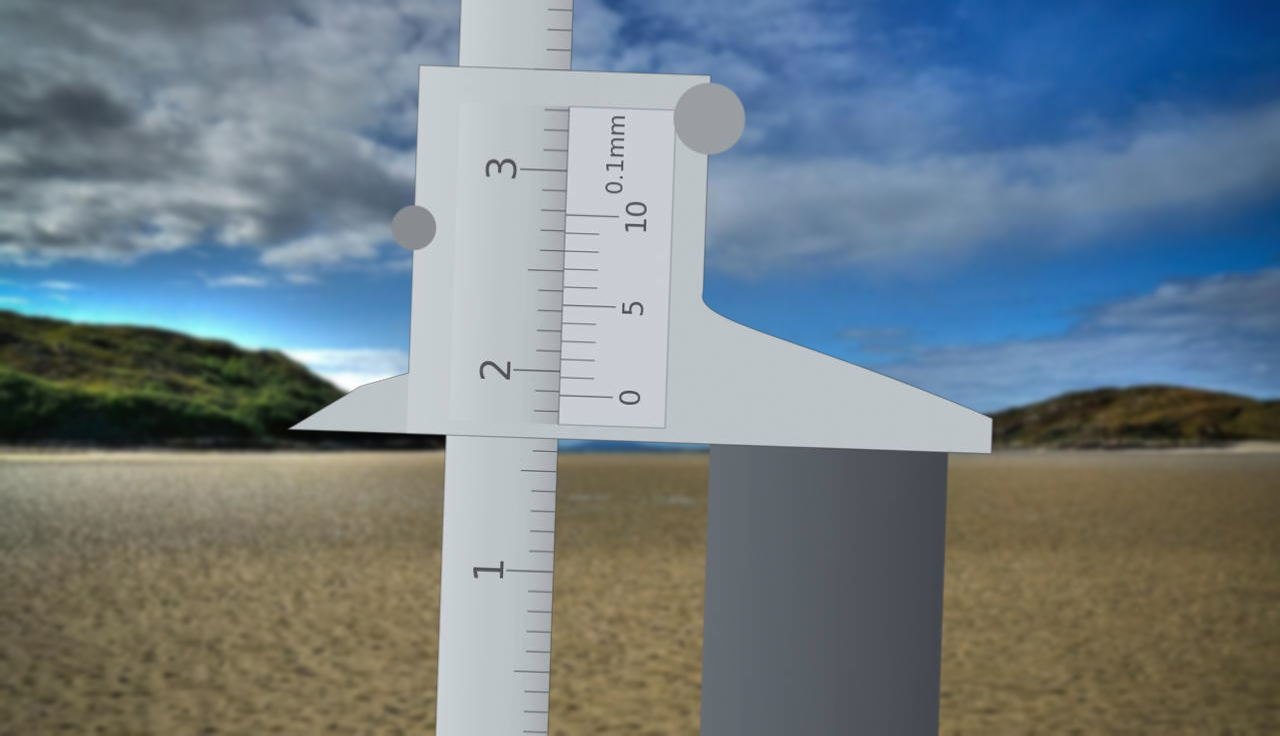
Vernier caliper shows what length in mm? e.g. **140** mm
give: **18.8** mm
